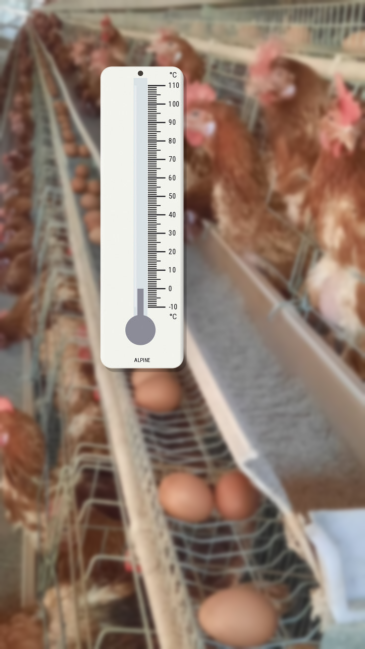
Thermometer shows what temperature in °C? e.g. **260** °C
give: **0** °C
